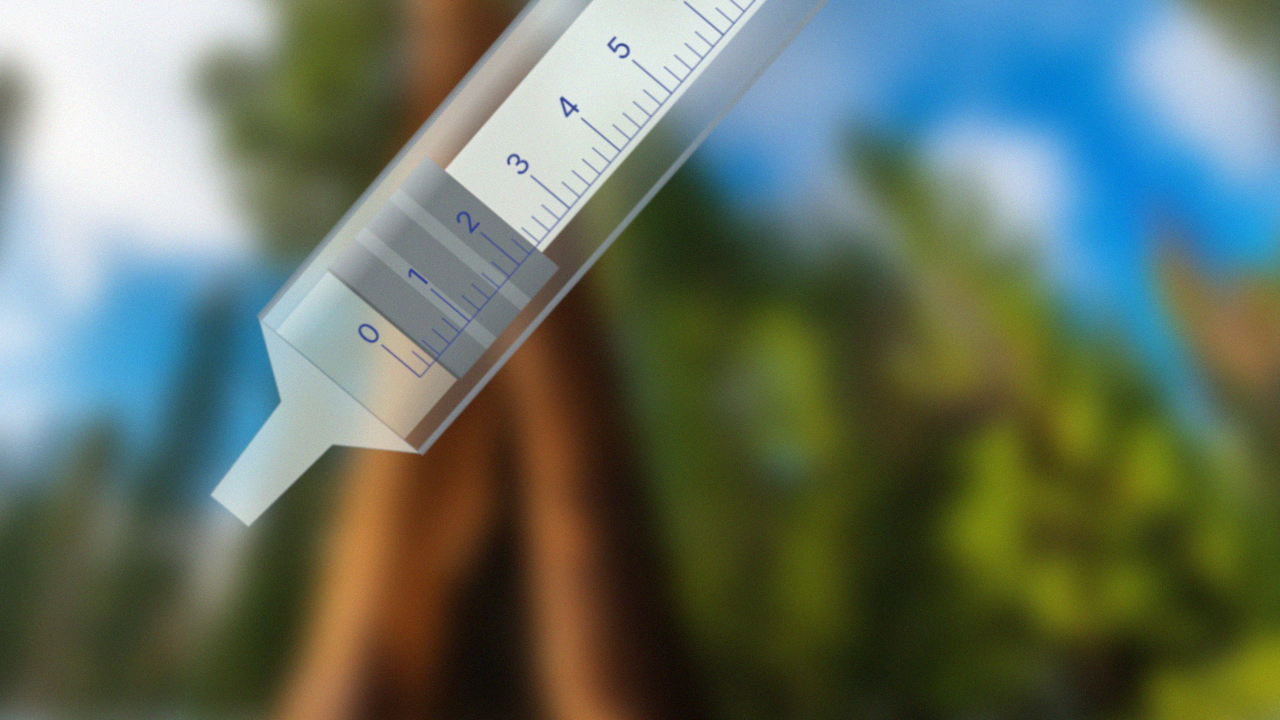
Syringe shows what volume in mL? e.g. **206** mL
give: **0.3** mL
